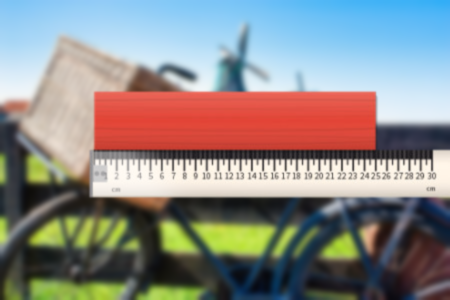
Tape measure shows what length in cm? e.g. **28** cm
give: **25** cm
